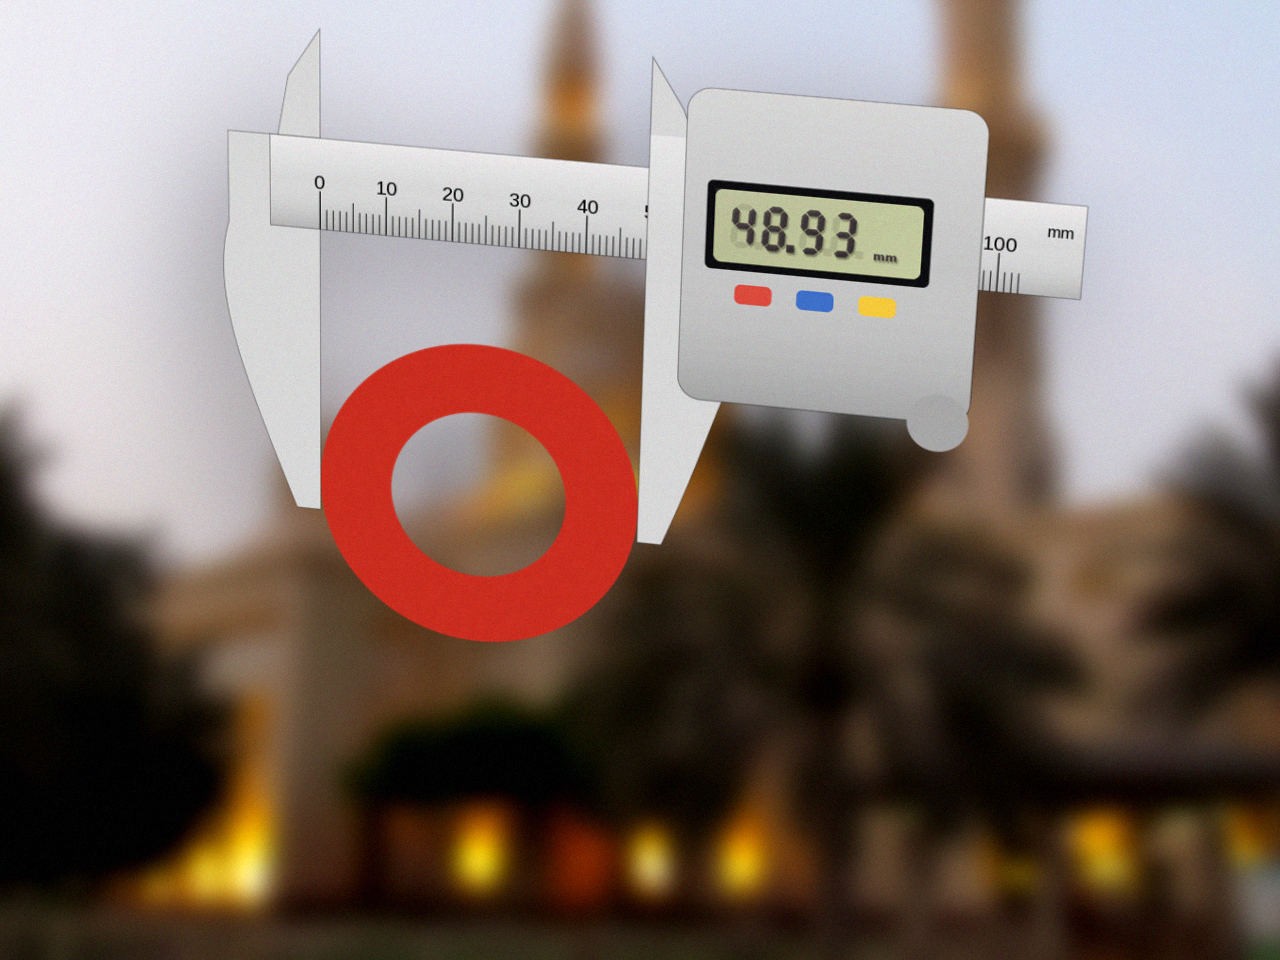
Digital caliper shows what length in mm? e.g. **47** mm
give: **48.93** mm
